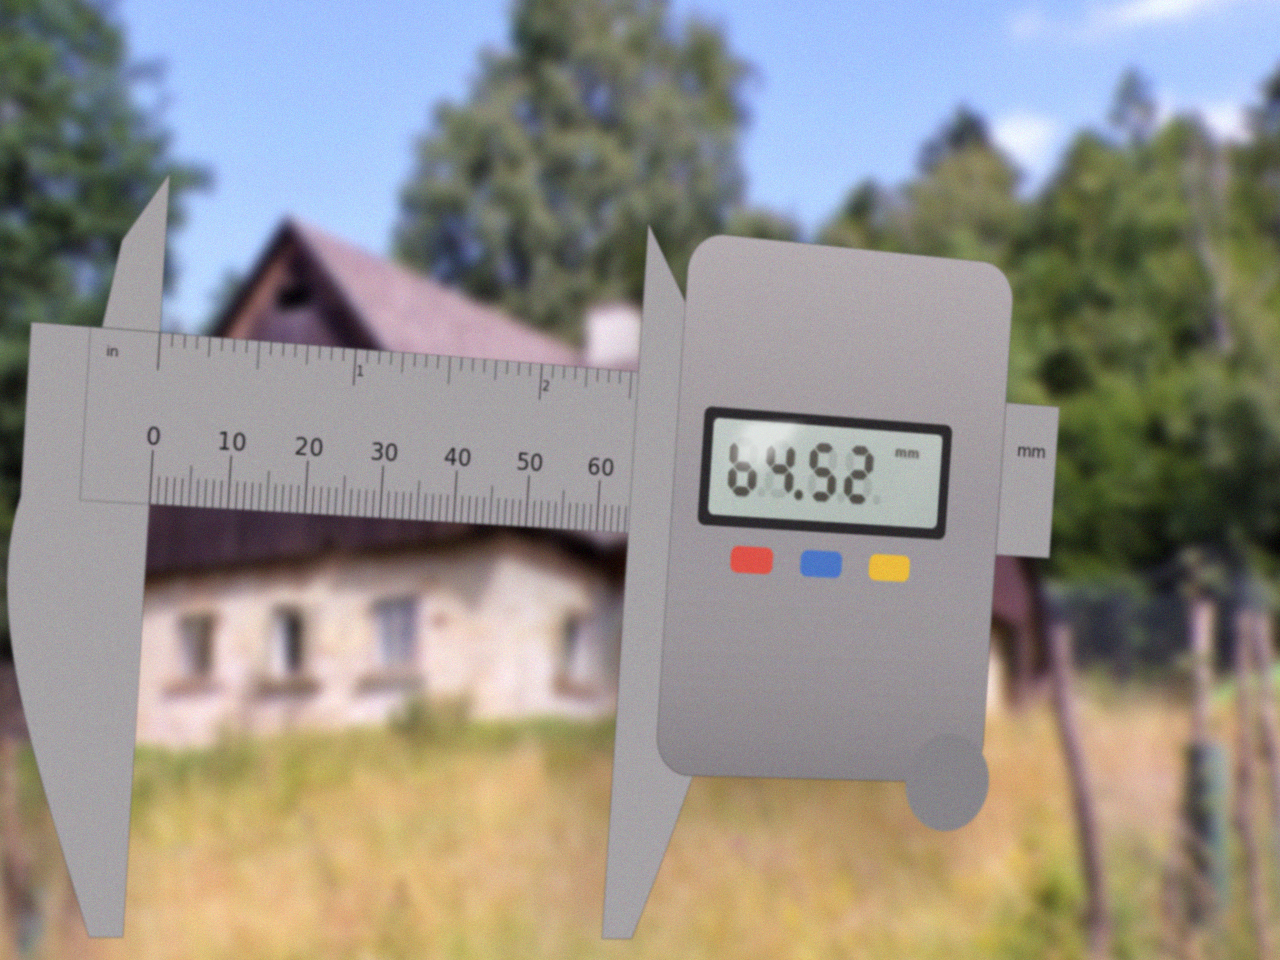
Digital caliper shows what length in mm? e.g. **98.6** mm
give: **64.52** mm
